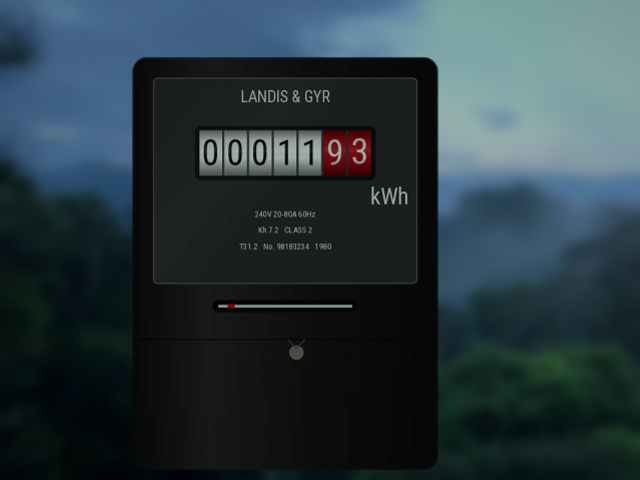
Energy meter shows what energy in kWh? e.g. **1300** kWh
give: **11.93** kWh
